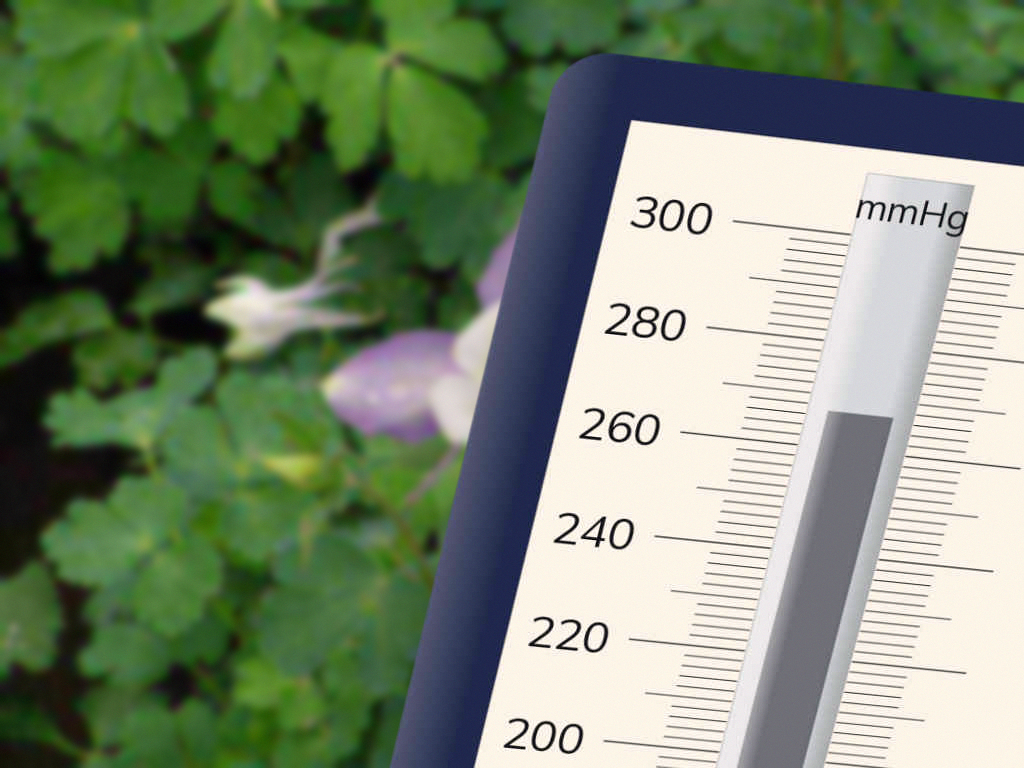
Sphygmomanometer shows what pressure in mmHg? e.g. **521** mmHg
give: **267** mmHg
